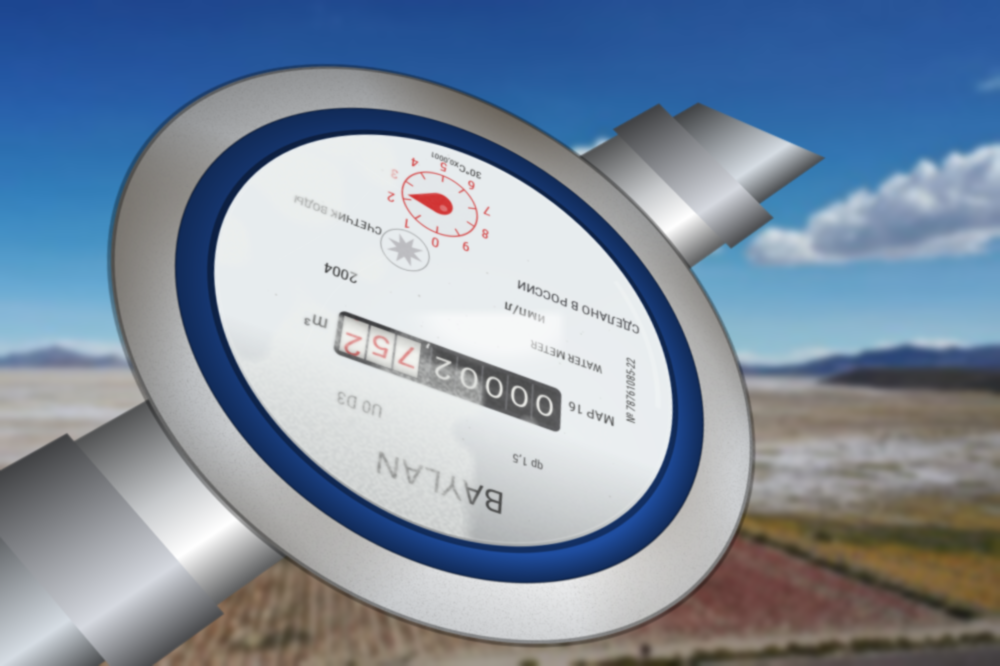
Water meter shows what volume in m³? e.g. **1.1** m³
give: **2.7522** m³
